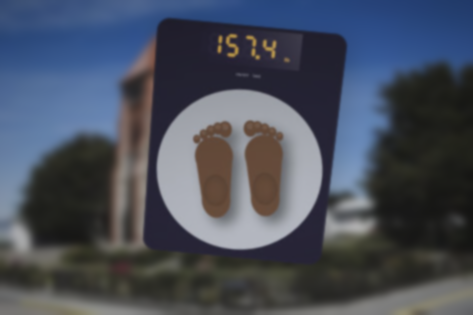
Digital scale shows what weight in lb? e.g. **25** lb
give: **157.4** lb
